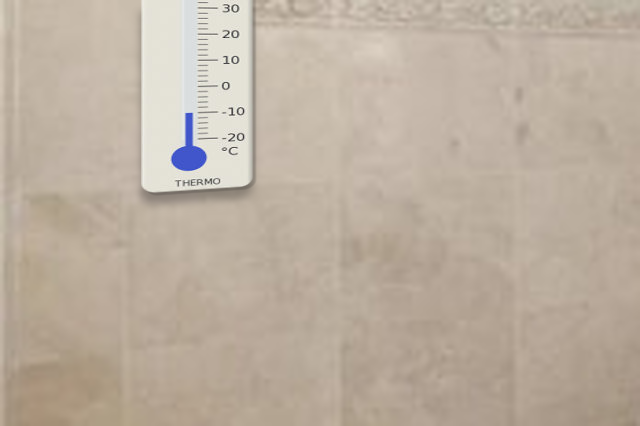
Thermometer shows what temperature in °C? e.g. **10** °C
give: **-10** °C
